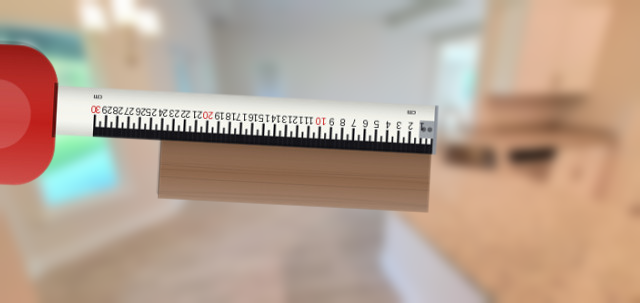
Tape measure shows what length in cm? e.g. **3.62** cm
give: **24** cm
